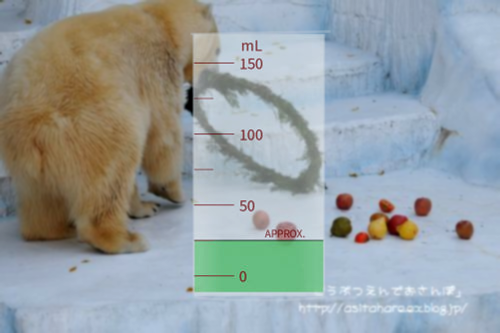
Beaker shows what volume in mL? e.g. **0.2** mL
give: **25** mL
